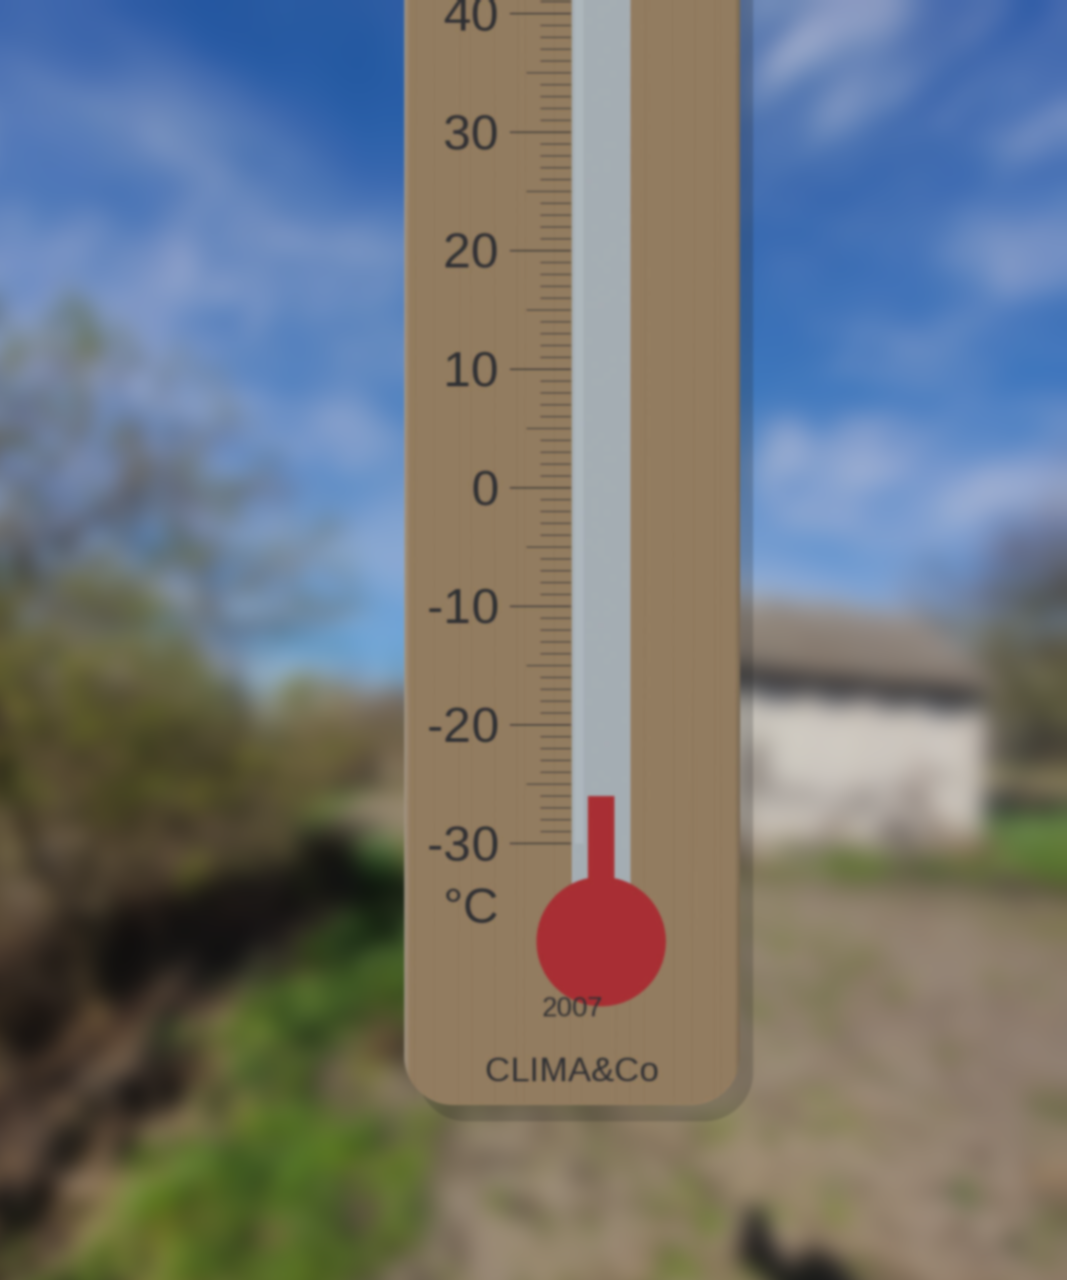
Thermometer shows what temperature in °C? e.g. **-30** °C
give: **-26** °C
